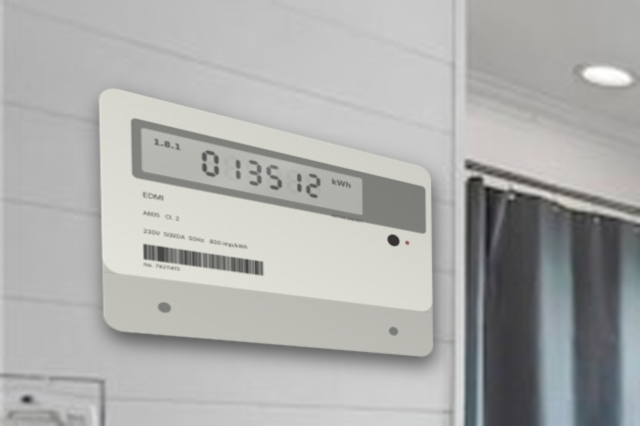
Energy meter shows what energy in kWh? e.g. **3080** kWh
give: **13512** kWh
